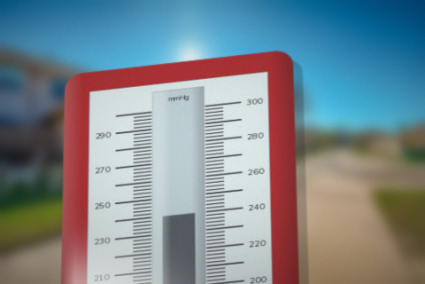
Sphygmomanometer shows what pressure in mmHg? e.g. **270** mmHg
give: **240** mmHg
